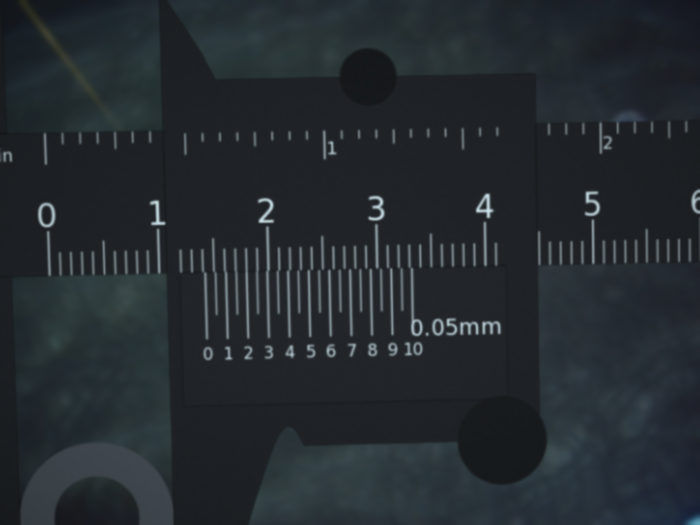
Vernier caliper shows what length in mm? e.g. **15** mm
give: **14.2** mm
